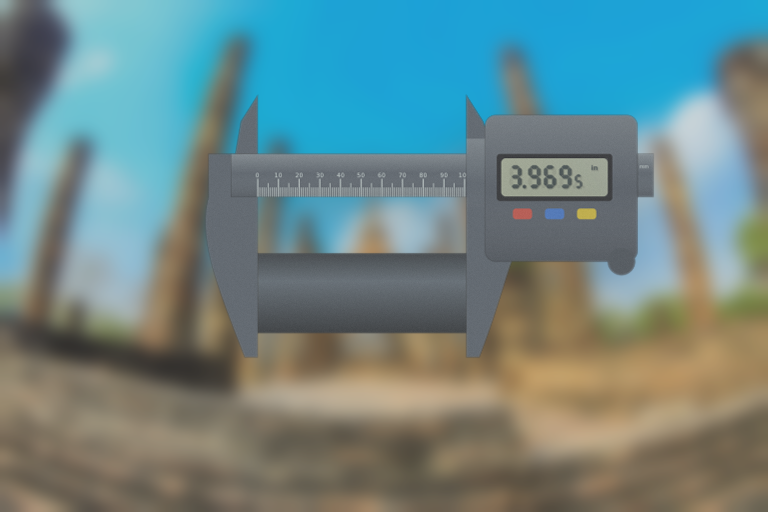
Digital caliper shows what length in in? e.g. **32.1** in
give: **3.9695** in
